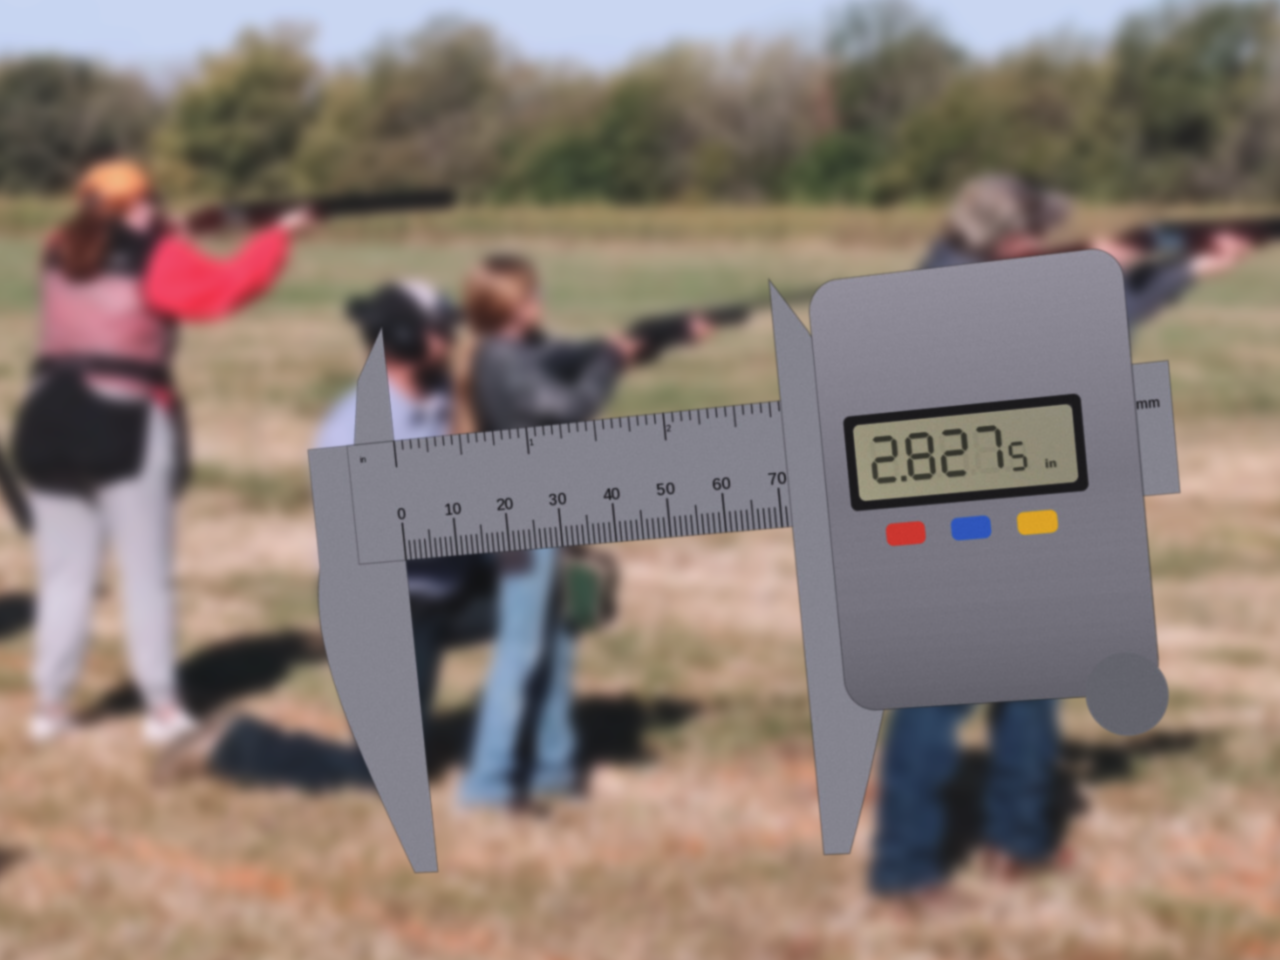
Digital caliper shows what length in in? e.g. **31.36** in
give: **2.8275** in
